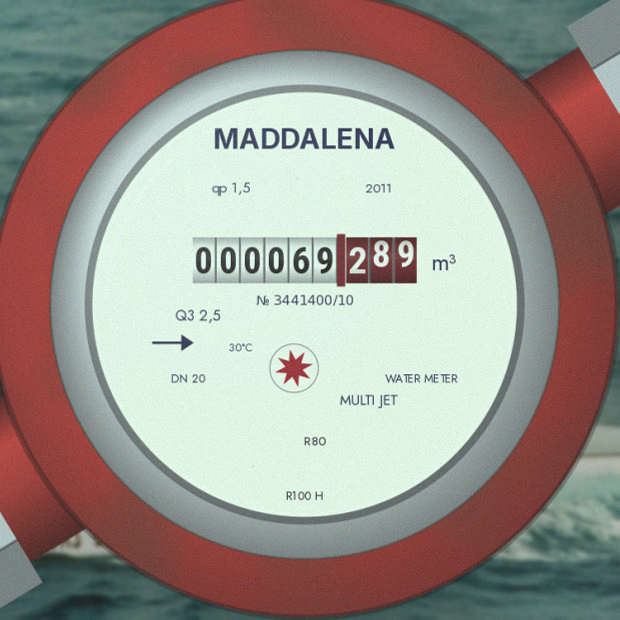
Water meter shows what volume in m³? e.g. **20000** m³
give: **69.289** m³
